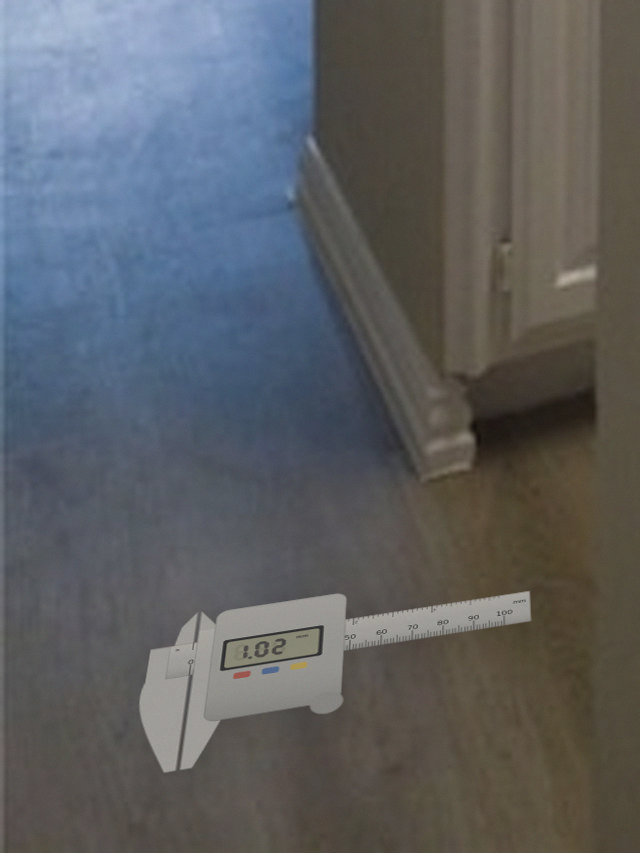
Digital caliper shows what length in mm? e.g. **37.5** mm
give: **1.02** mm
